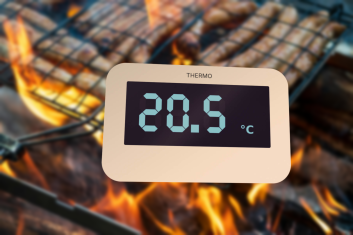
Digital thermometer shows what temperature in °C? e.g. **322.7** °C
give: **20.5** °C
